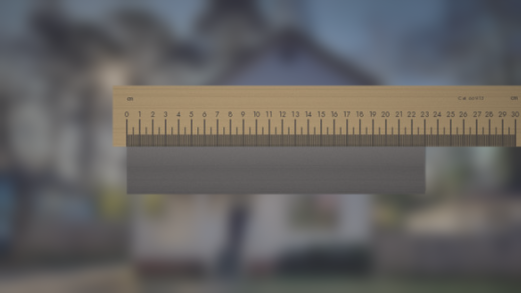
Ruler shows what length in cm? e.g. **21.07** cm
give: **23** cm
